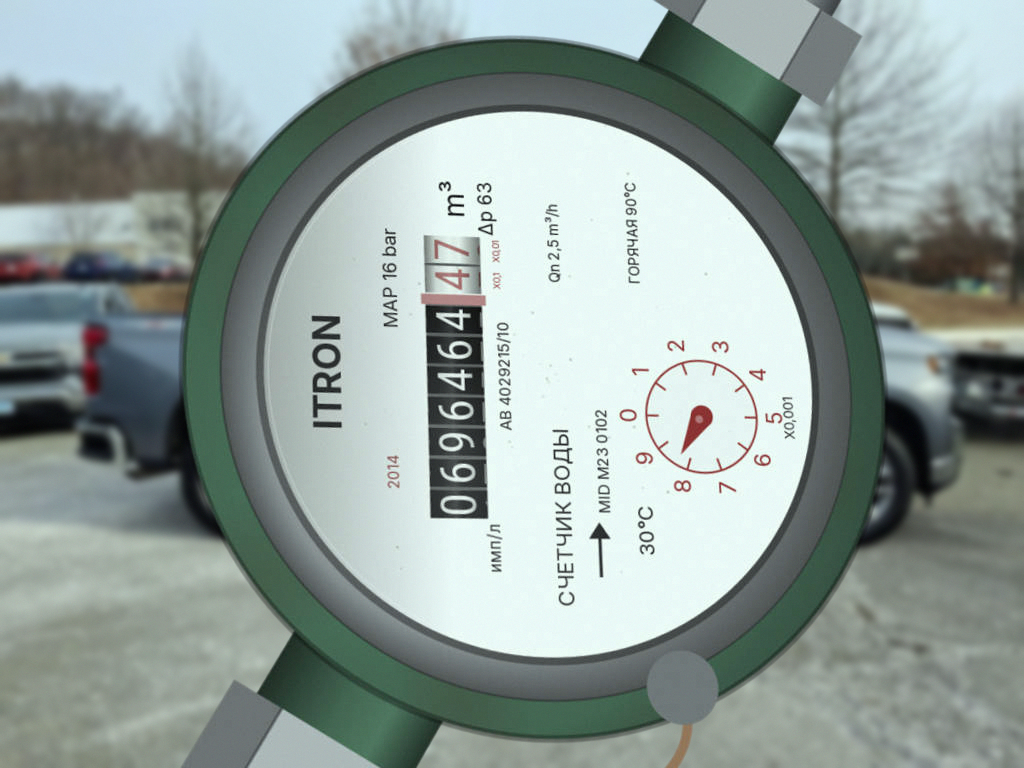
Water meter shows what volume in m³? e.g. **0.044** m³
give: **696464.478** m³
